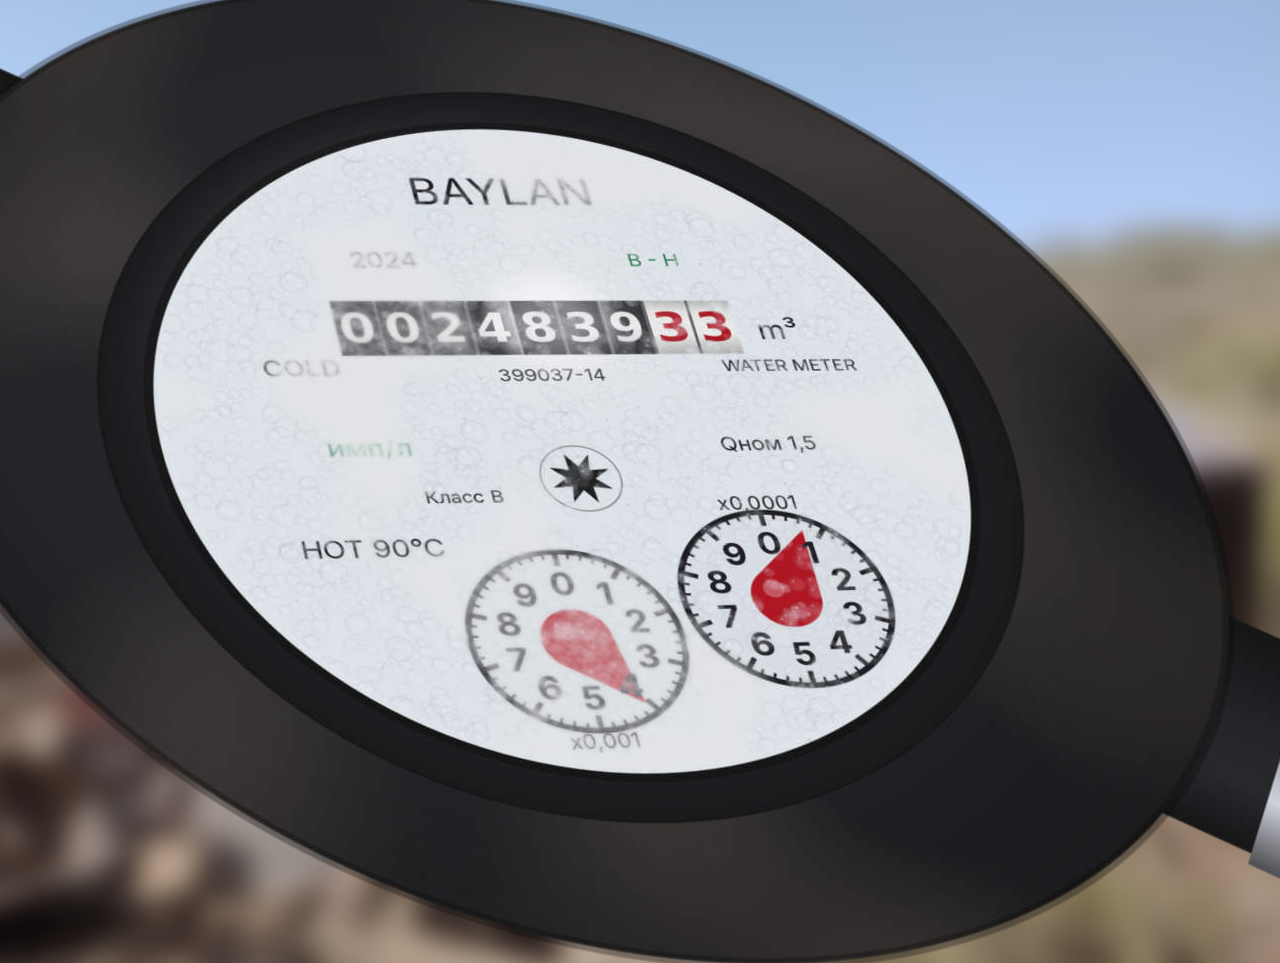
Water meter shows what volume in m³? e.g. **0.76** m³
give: **24839.3340** m³
